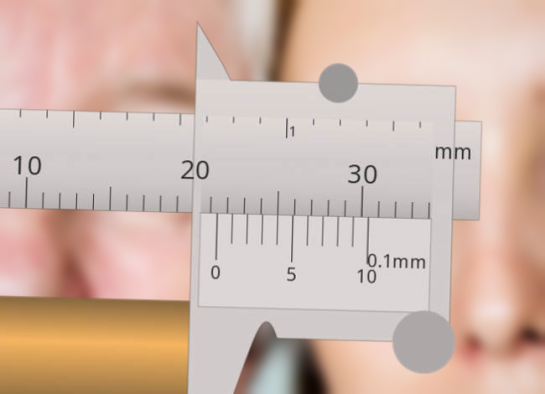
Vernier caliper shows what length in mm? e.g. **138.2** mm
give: **21.4** mm
